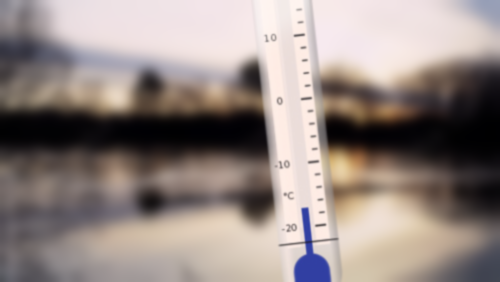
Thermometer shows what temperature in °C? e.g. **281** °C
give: **-17** °C
